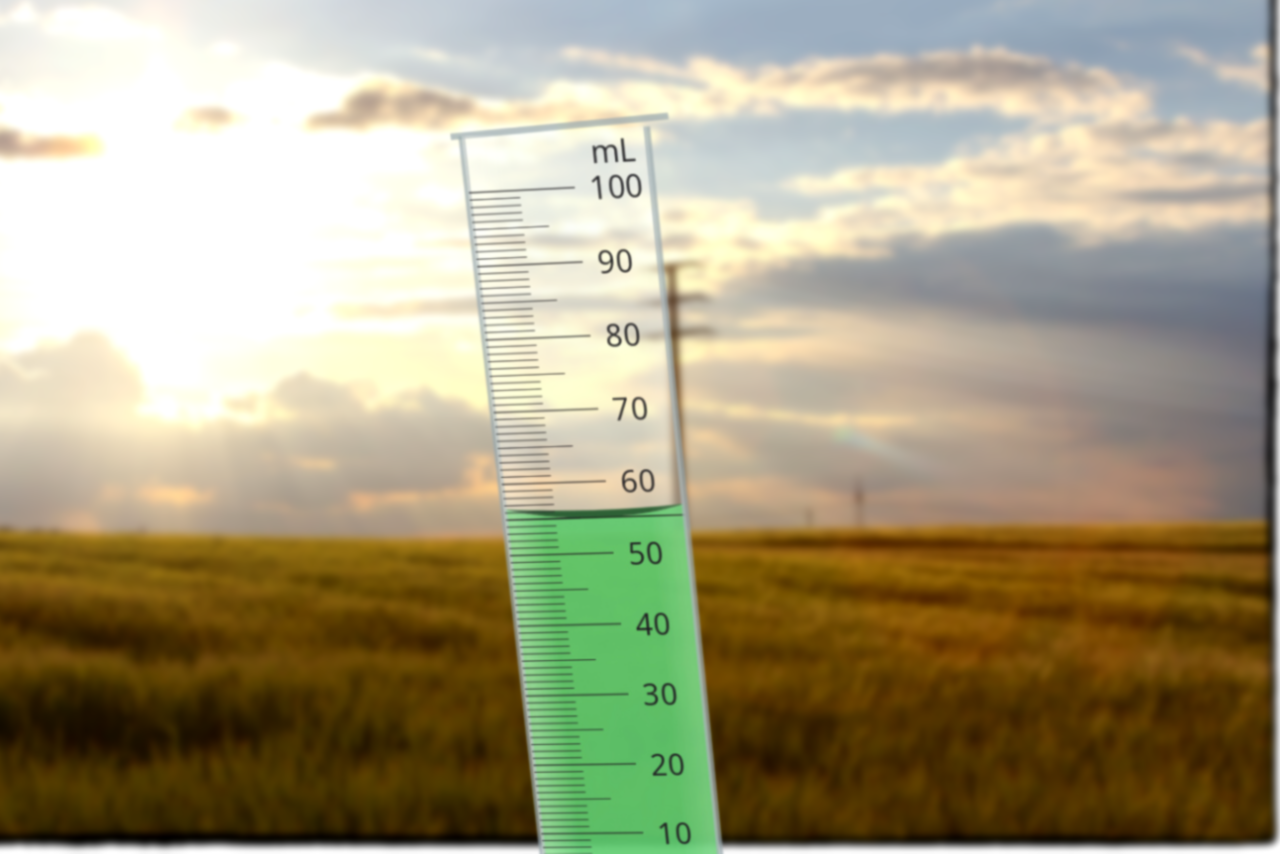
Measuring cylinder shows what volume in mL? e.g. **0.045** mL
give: **55** mL
